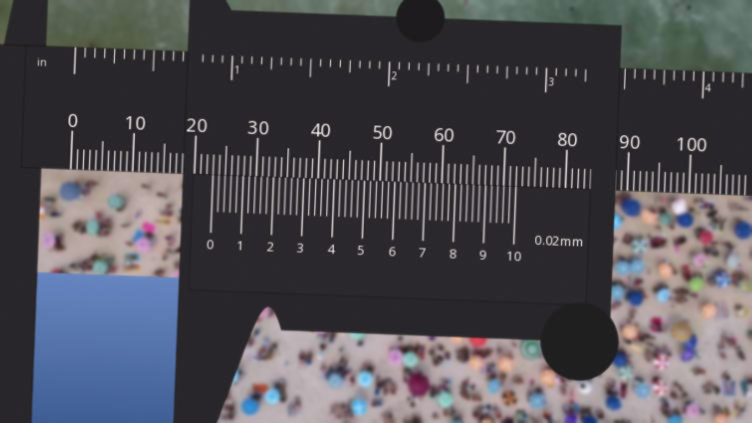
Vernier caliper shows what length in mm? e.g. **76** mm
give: **23.0** mm
